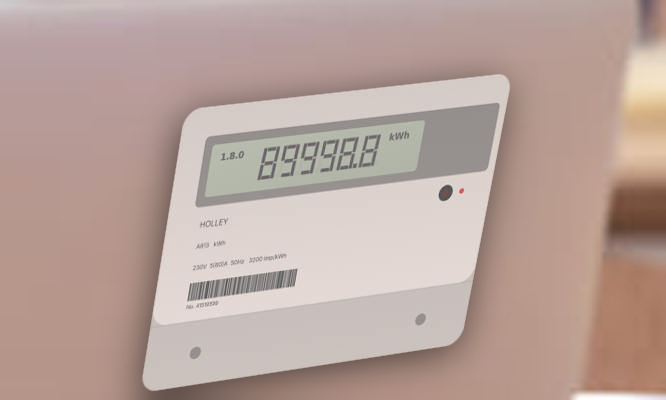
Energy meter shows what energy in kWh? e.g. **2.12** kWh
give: **89998.8** kWh
